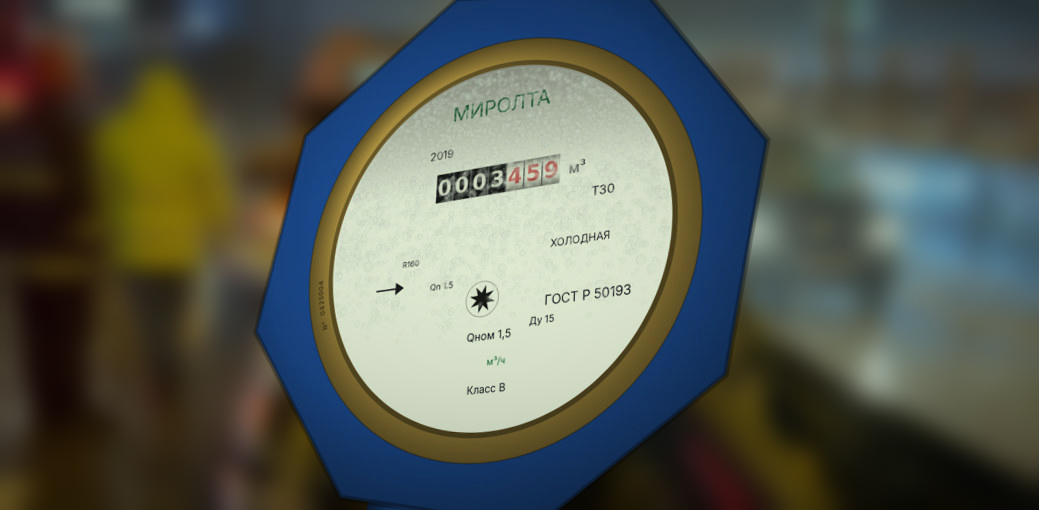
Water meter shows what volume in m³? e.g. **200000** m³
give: **3.459** m³
